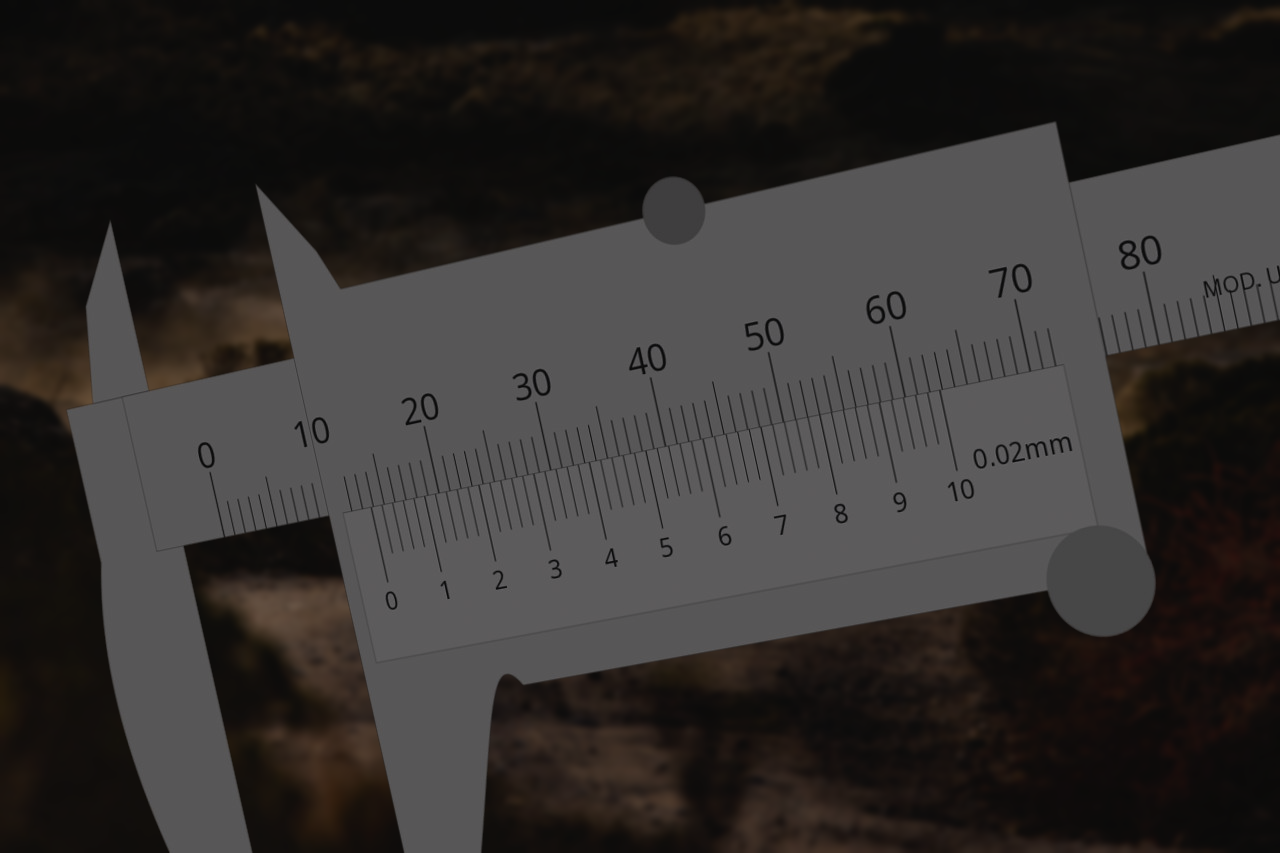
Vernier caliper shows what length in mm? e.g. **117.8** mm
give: **13.8** mm
